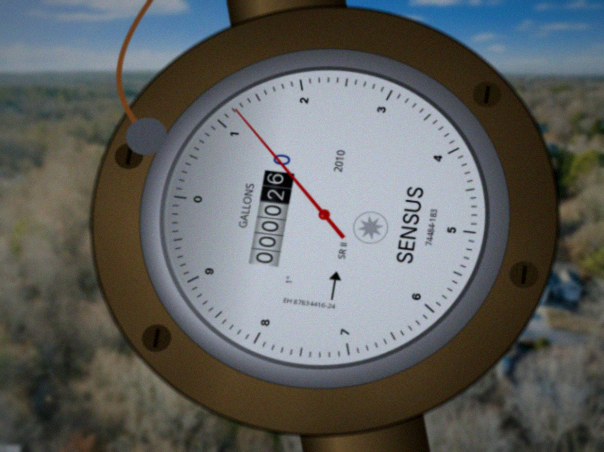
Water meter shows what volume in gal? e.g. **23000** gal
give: **261.2** gal
